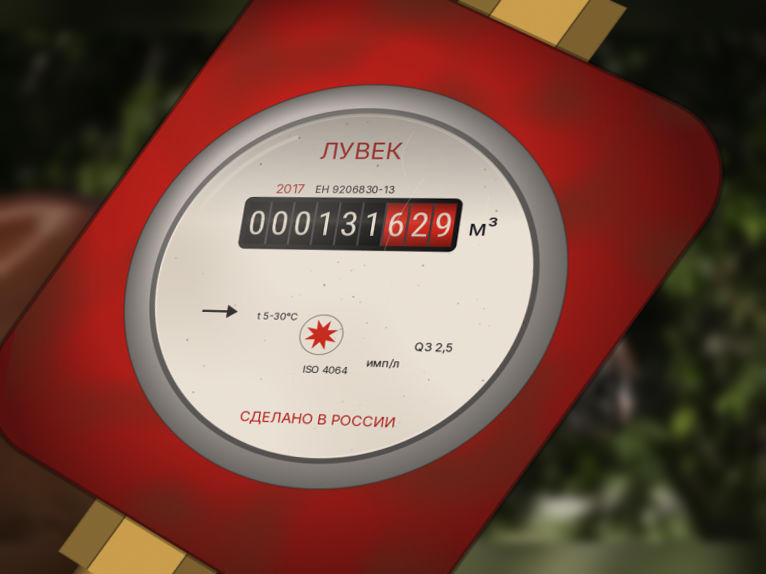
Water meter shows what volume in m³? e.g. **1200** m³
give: **131.629** m³
